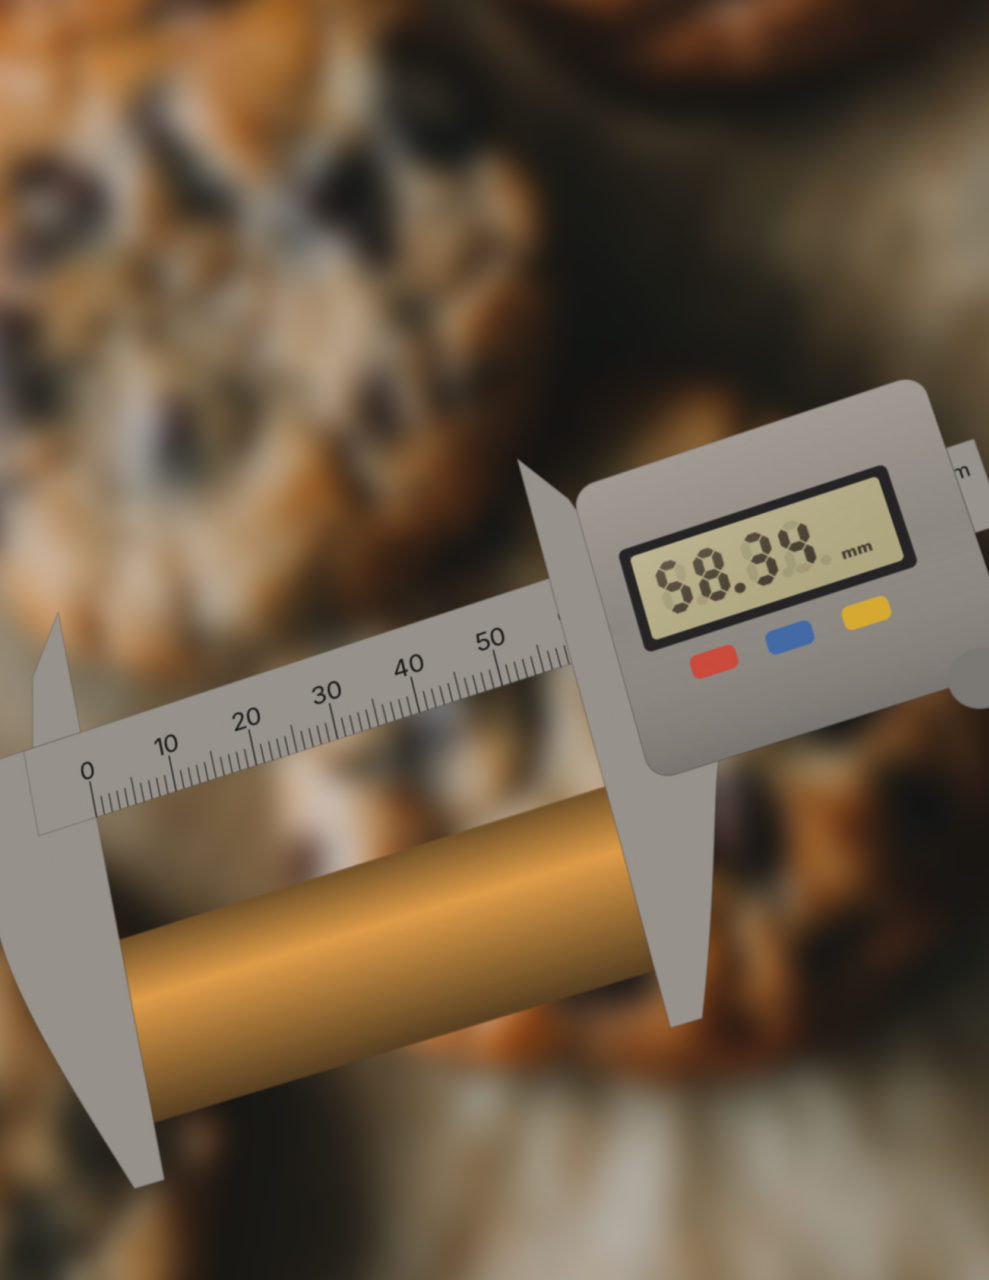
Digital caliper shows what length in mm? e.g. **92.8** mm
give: **58.34** mm
